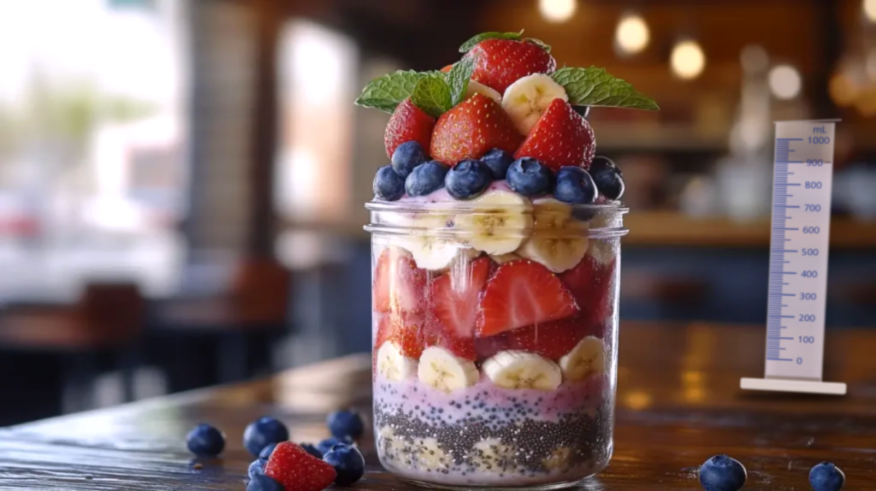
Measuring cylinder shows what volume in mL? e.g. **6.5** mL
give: **900** mL
